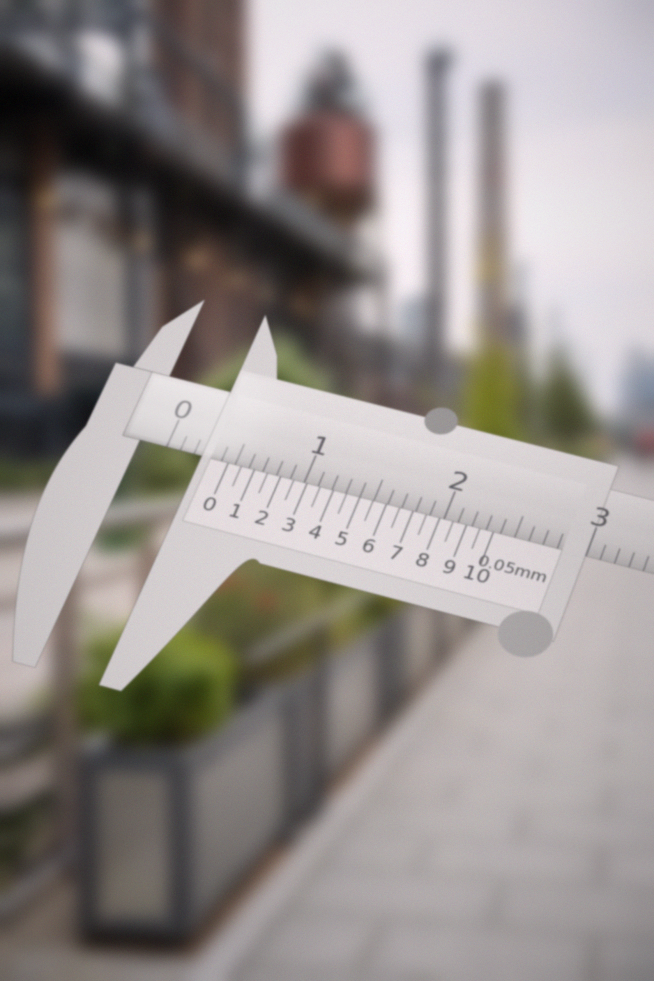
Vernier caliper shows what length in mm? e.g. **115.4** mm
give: **4.5** mm
